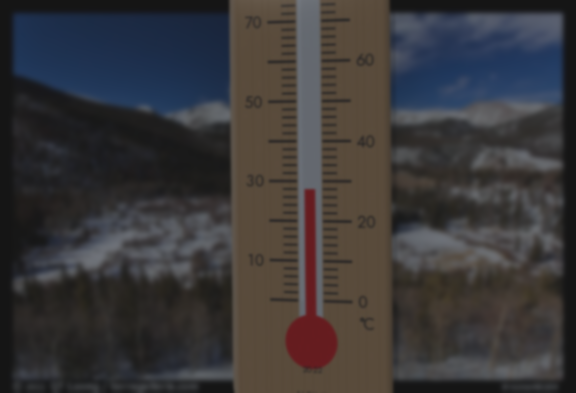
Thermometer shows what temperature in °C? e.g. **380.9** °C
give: **28** °C
